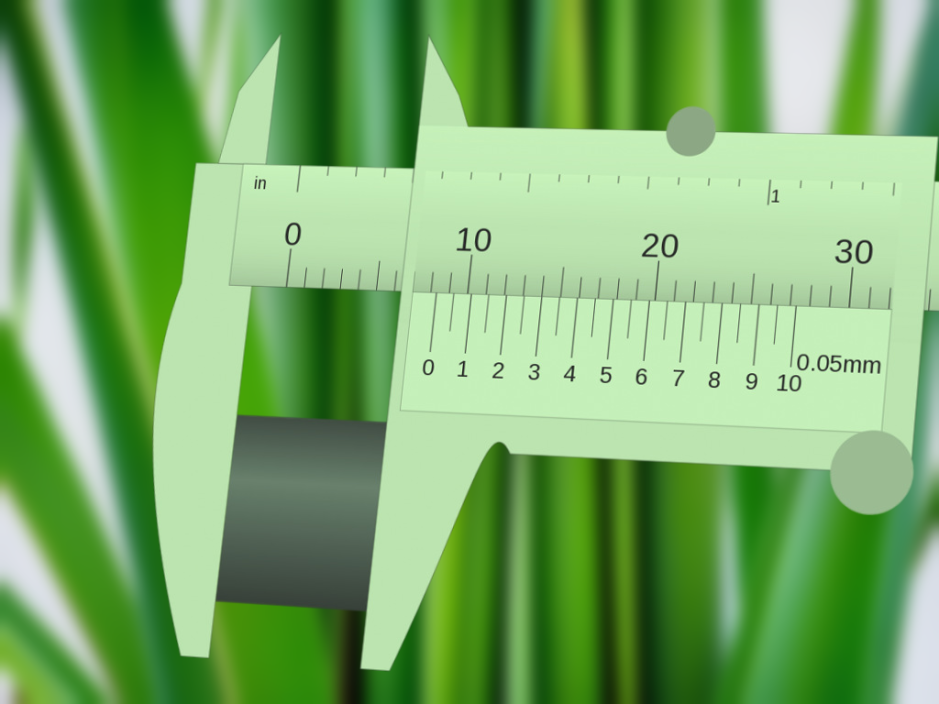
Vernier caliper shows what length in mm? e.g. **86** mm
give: **8.3** mm
